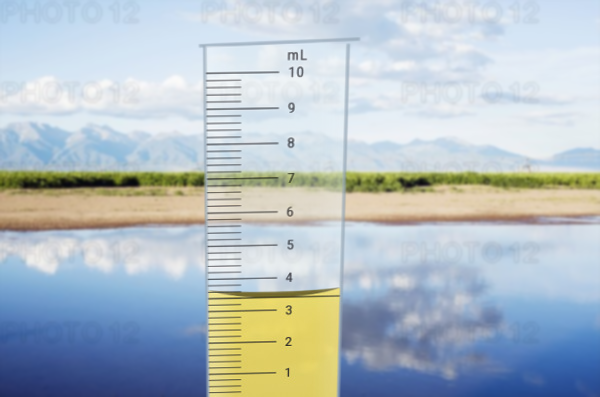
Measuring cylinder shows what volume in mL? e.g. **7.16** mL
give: **3.4** mL
